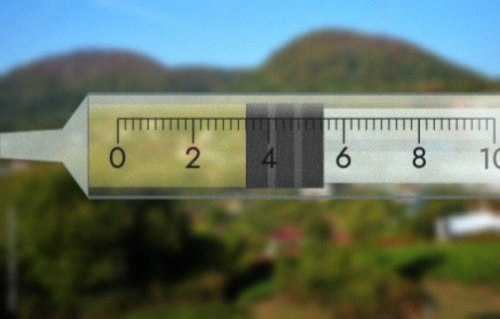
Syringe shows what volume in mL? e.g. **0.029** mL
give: **3.4** mL
